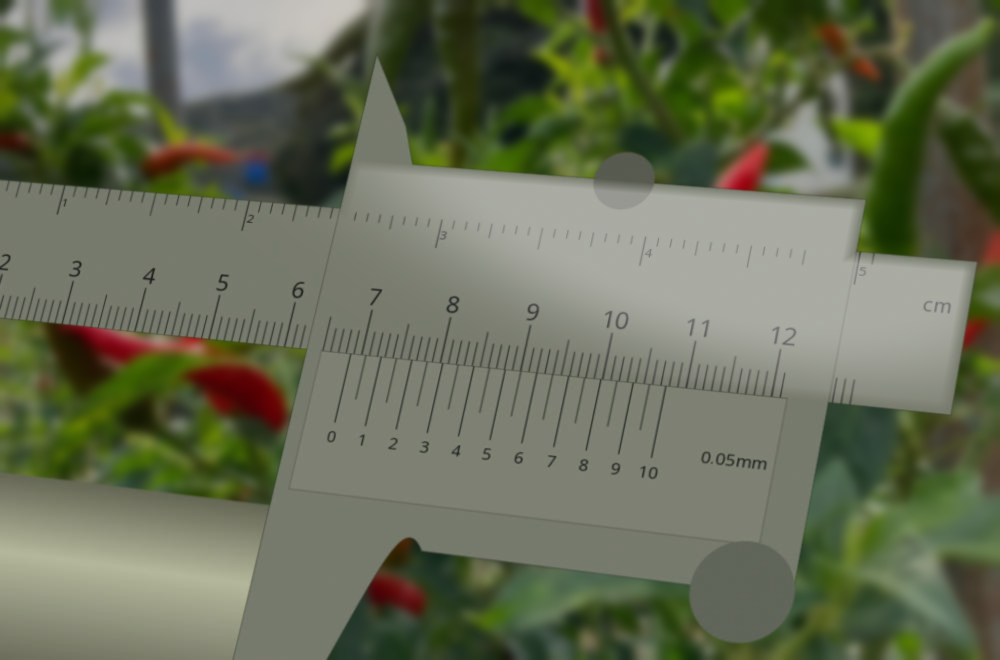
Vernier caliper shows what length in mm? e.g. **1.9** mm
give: **68.6** mm
